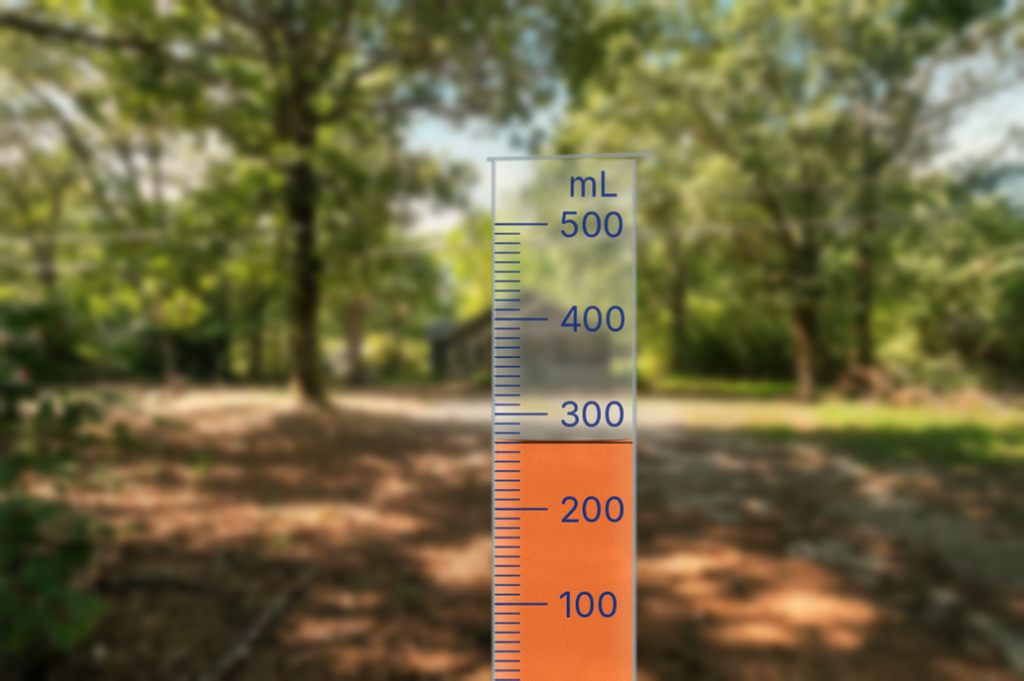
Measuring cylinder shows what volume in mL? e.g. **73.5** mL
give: **270** mL
